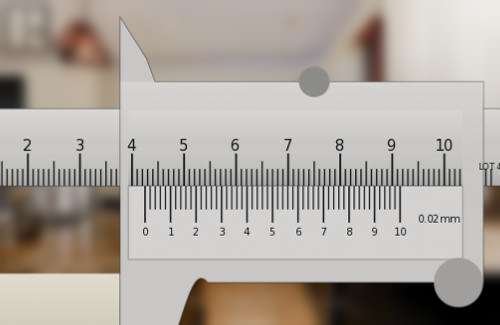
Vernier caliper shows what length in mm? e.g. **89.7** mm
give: **42.5** mm
